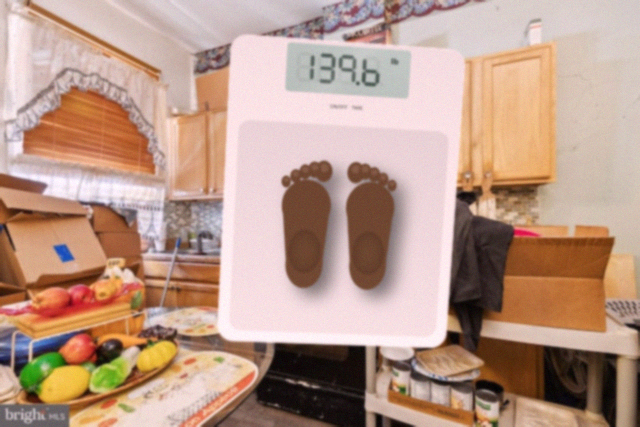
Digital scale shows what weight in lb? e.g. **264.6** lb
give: **139.6** lb
